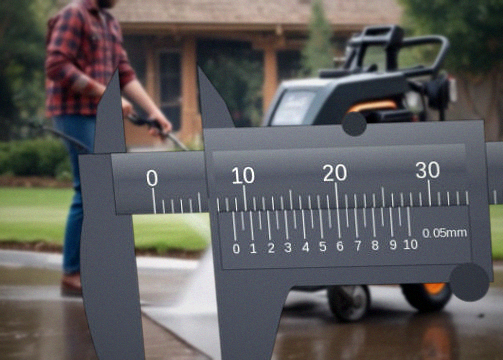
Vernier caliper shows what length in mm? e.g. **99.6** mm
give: **8.6** mm
